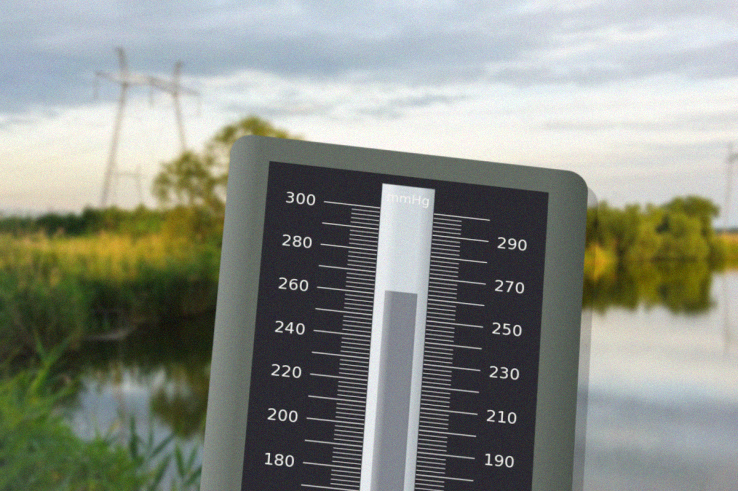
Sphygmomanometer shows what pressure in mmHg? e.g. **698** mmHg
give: **262** mmHg
